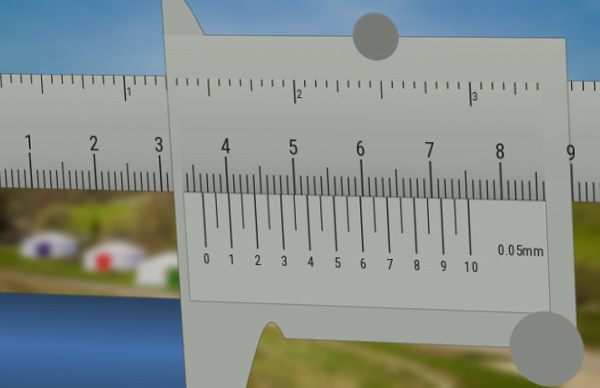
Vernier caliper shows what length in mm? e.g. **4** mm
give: **36.2** mm
